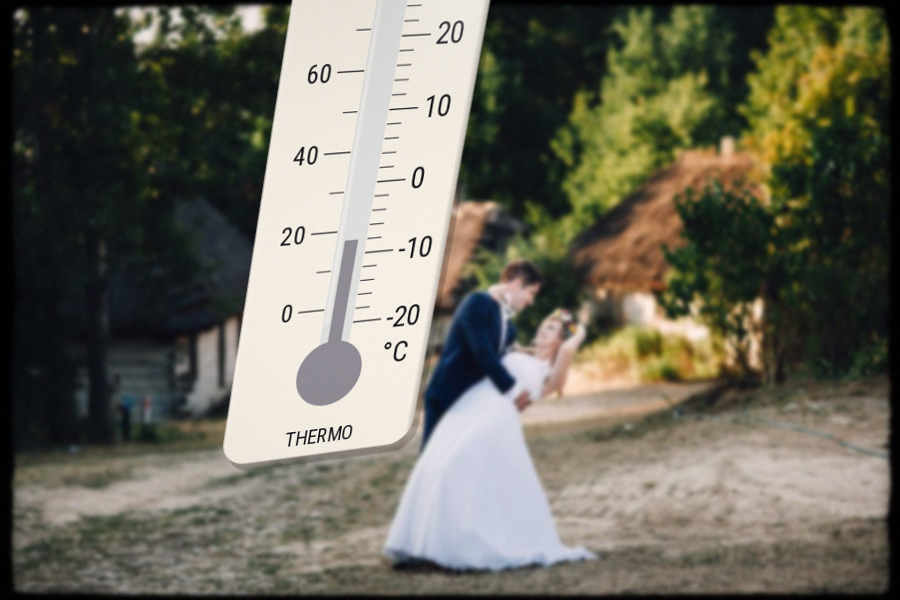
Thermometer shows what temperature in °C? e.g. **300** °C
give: **-8** °C
